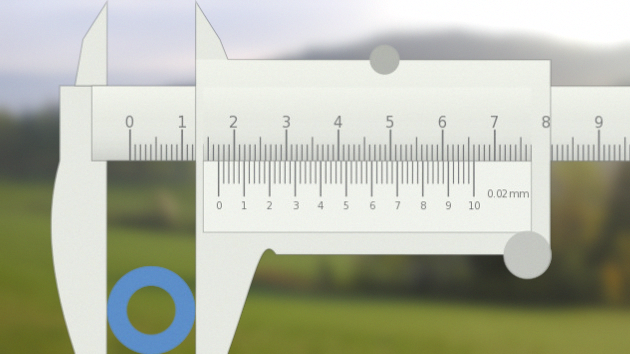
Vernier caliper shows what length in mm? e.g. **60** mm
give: **17.0** mm
